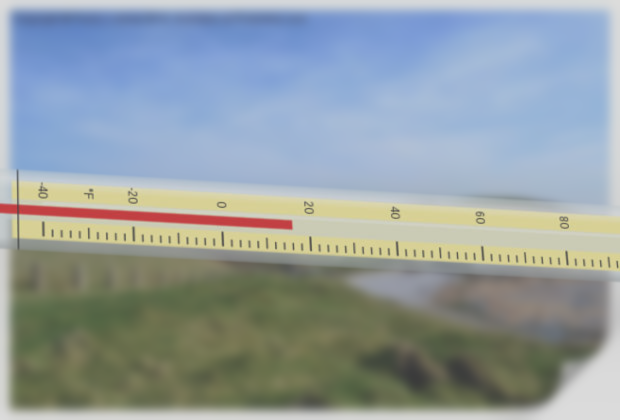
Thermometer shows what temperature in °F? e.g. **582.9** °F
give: **16** °F
